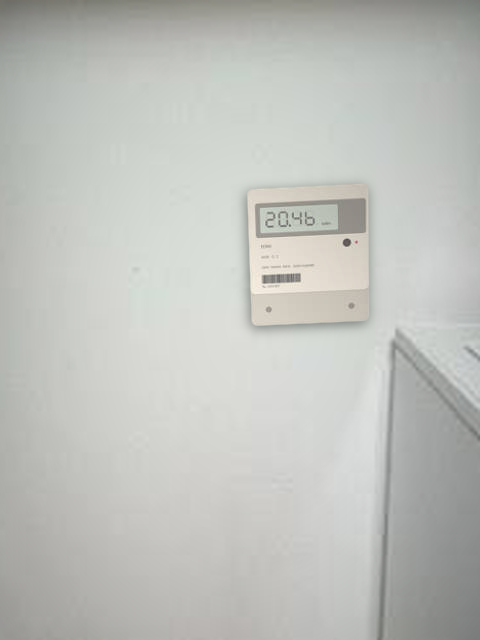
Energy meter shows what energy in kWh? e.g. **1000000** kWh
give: **20.46** kWh
